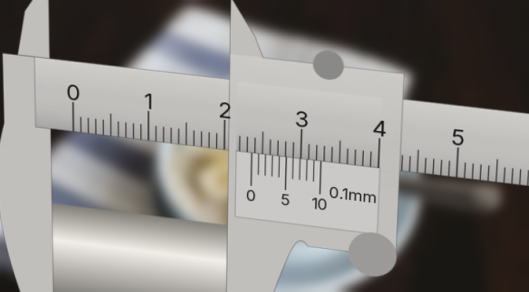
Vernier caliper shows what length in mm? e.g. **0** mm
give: **23.6** mm
